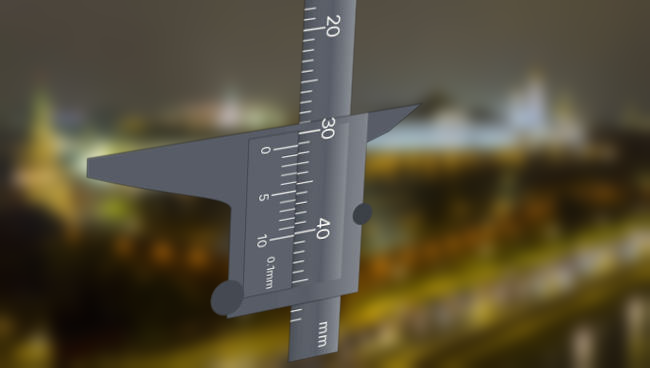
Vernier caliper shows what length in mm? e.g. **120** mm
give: **31.2** mm
